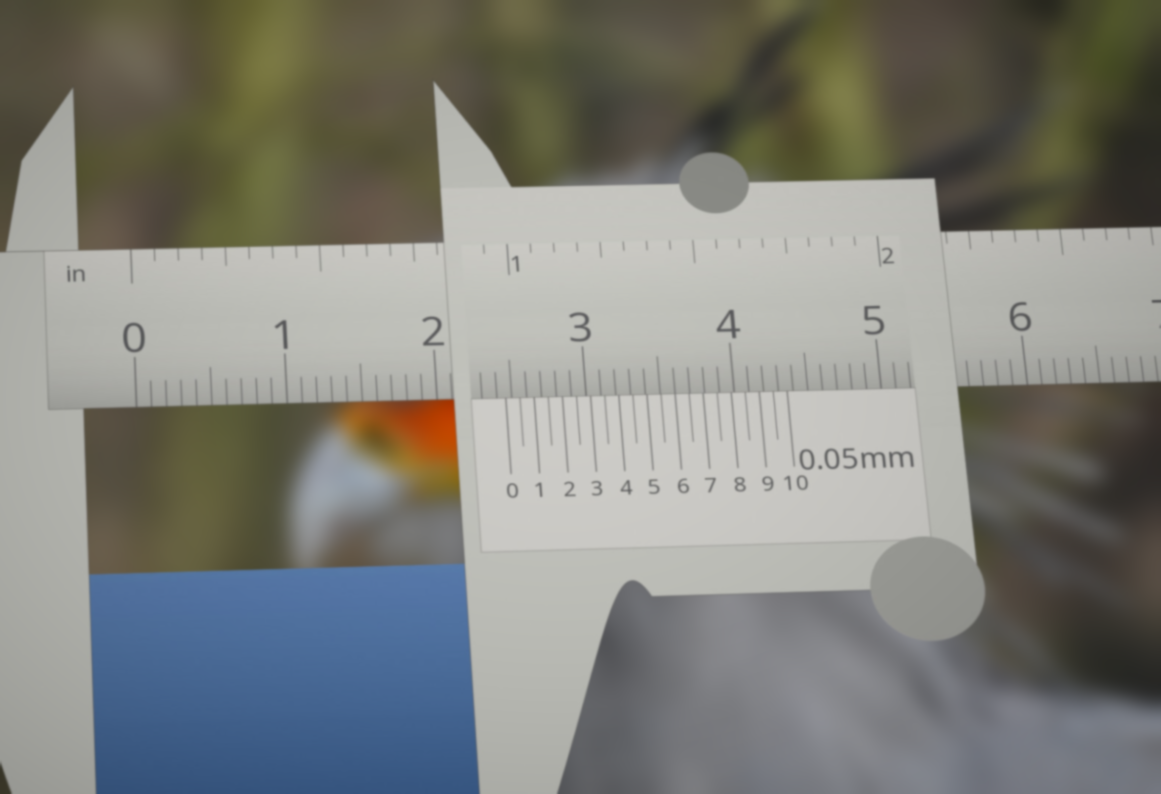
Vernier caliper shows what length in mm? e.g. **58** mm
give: **24.6** mm
